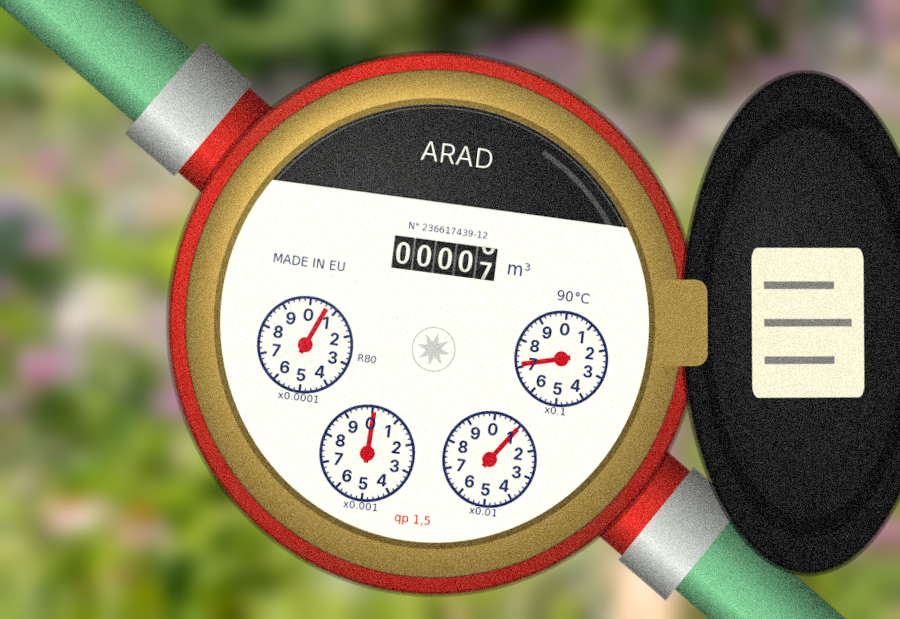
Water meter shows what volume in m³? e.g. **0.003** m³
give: **6.7100** m³
